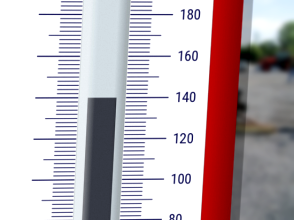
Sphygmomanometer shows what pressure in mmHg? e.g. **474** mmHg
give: **140** mmHg
